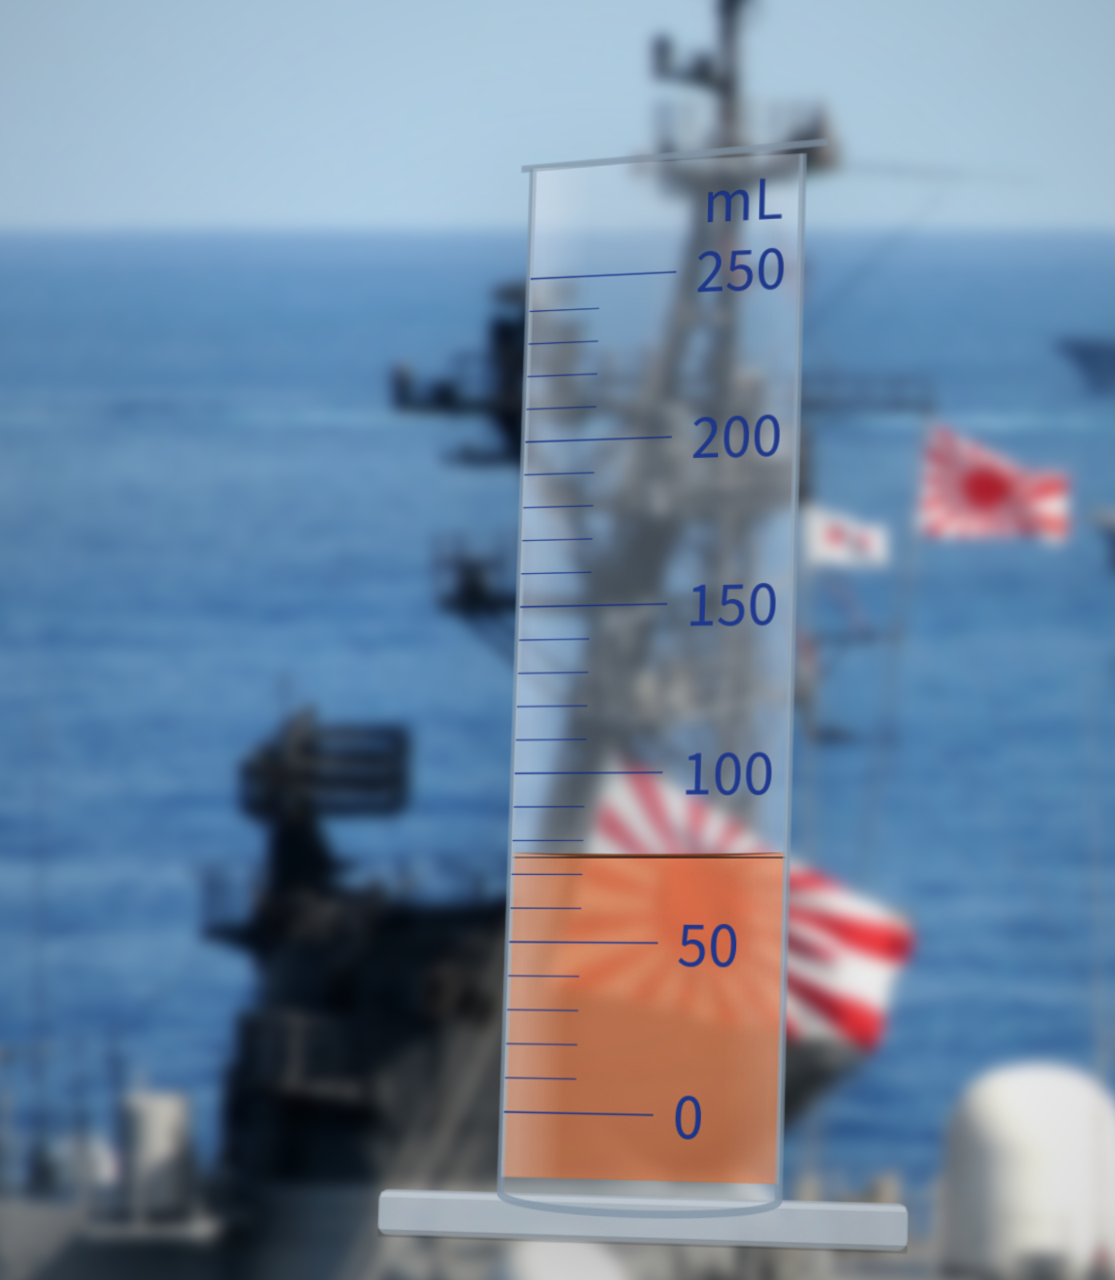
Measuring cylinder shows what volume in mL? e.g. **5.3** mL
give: **75** mL
